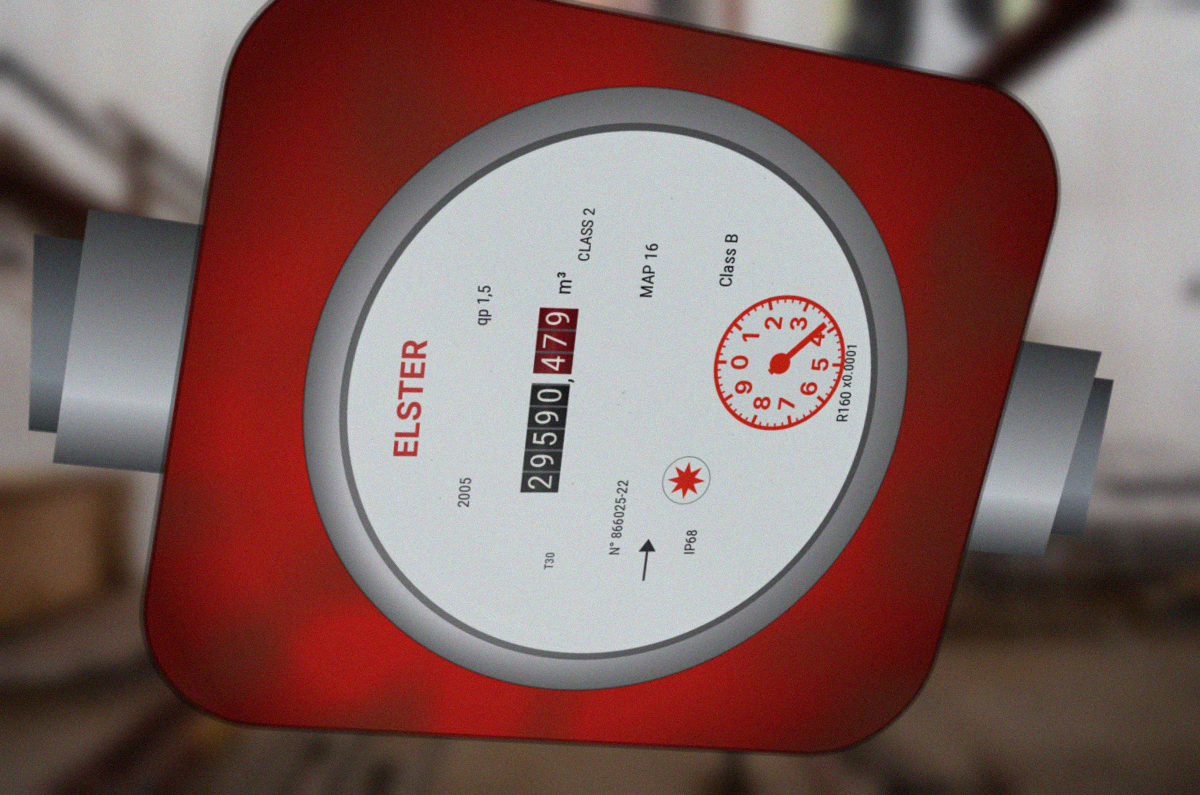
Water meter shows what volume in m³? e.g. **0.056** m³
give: **29590.4793** m³
